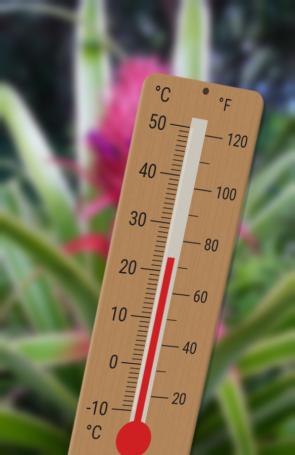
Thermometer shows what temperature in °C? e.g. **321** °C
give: **23** °C
